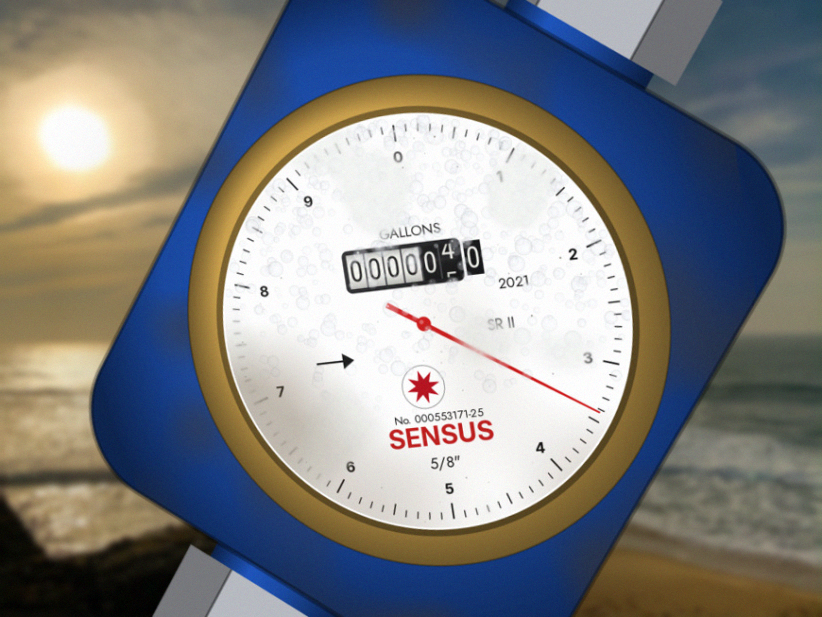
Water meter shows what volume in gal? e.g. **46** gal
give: **43.4** gal
